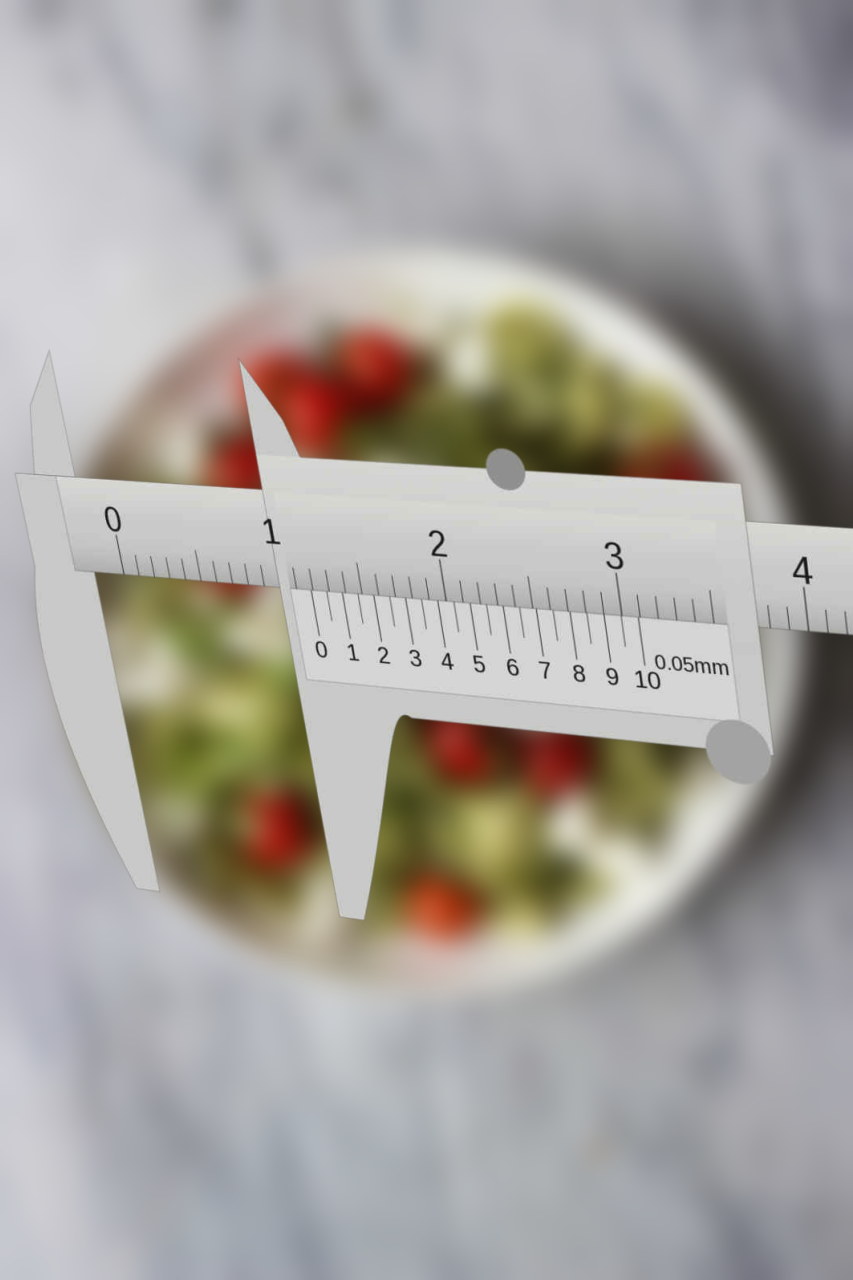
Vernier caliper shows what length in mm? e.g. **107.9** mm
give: **11.9** mm
